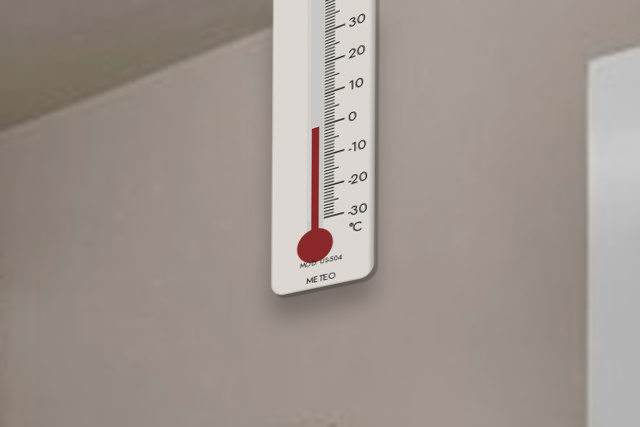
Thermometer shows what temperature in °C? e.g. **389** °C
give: **0** °C
